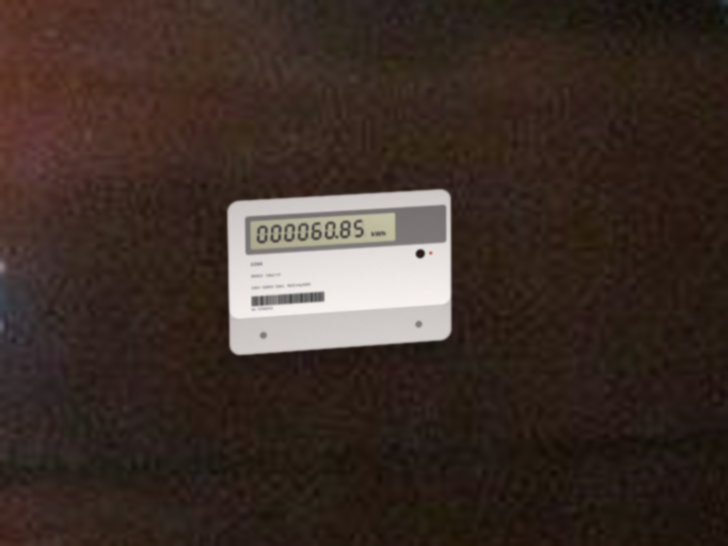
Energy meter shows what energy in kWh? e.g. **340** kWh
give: **60.85** kWh
